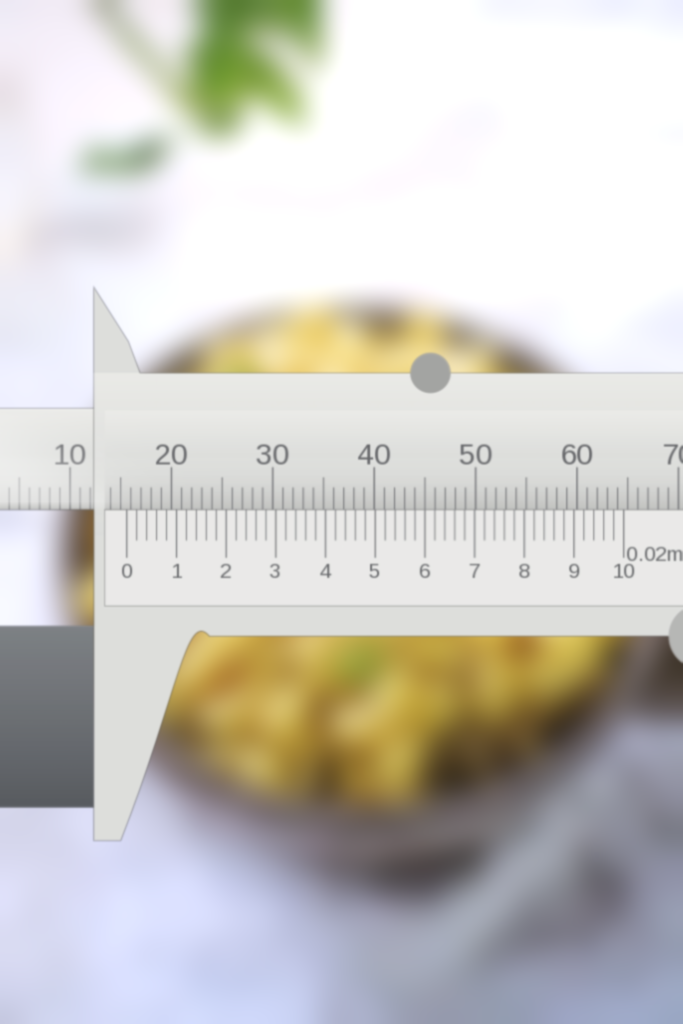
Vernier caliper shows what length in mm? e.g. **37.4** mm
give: **15.6** mm
